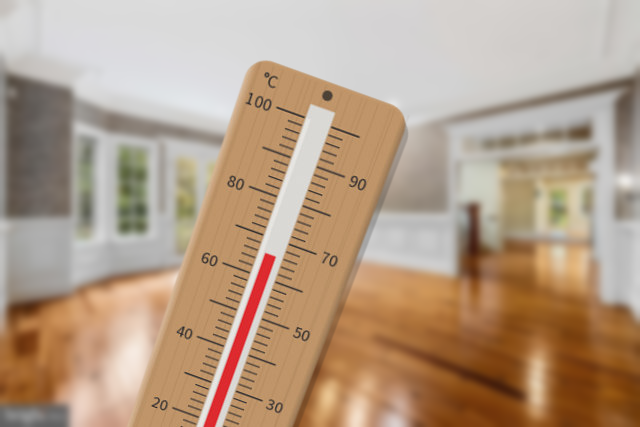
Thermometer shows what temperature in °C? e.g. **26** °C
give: **66** °C
